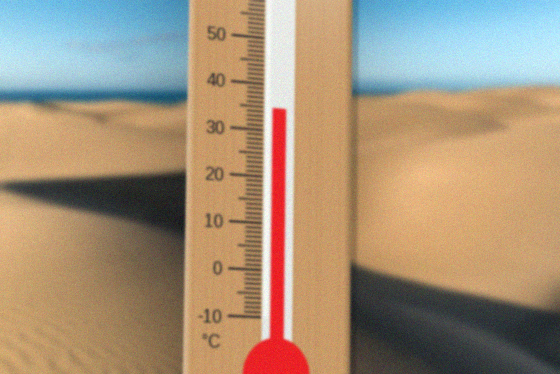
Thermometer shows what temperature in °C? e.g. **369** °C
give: **35** °C
